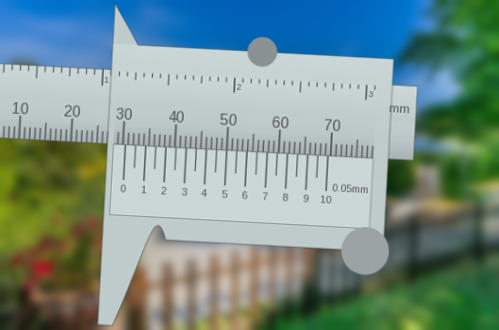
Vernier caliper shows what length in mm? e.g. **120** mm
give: **30.5** mm
